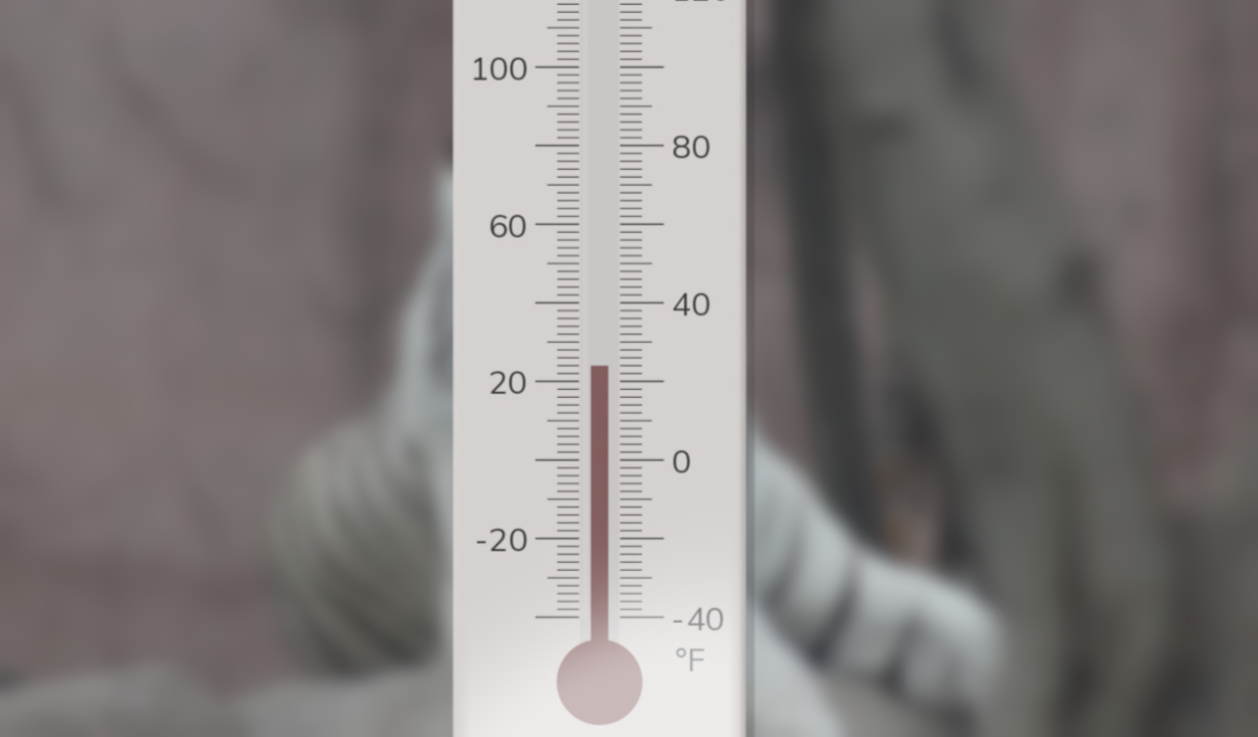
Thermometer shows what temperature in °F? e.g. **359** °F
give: **24** °F
